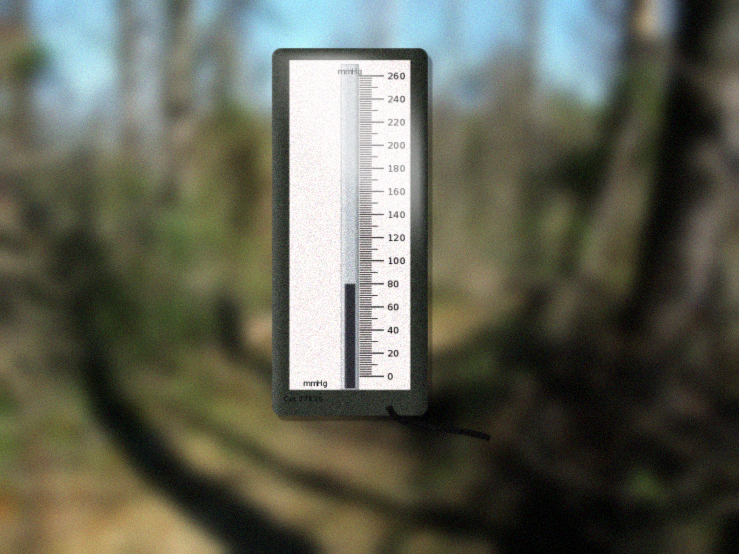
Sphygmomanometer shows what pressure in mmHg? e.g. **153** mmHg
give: **80** mmHg
